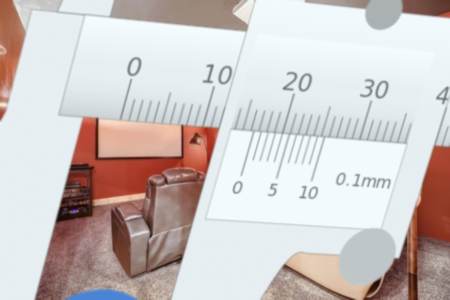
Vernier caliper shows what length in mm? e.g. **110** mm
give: **16.4** mm
